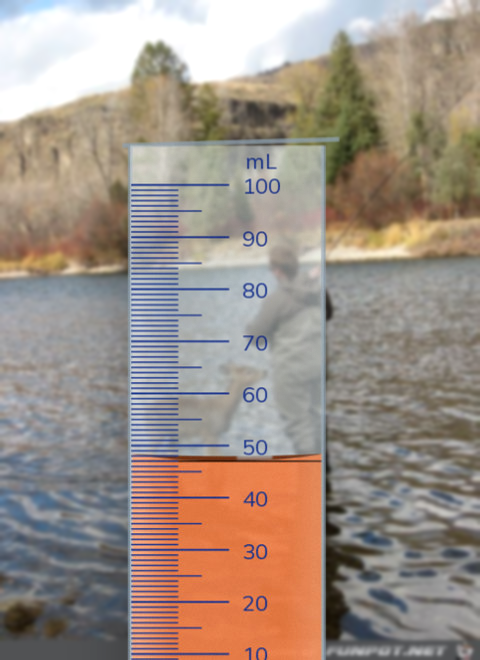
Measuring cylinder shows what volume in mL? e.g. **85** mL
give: **47** mL
